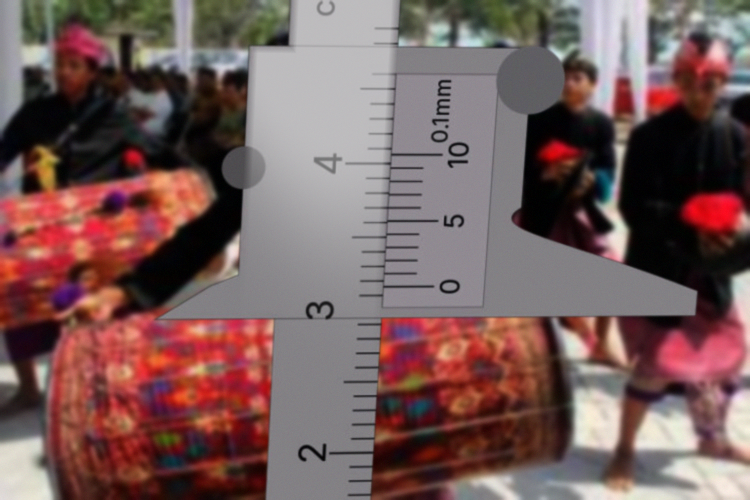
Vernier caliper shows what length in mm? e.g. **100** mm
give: **31.6** mm
